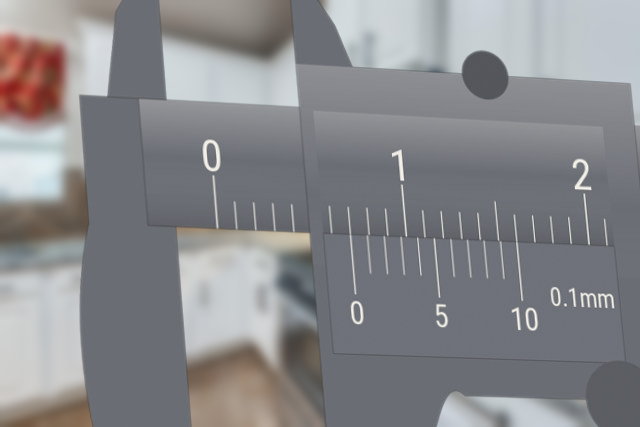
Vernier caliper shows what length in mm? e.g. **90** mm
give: **7.0** mm
